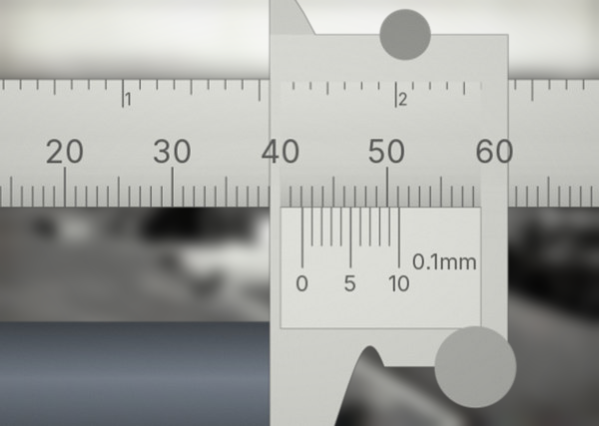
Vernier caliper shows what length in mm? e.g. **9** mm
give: **42.1** mm
